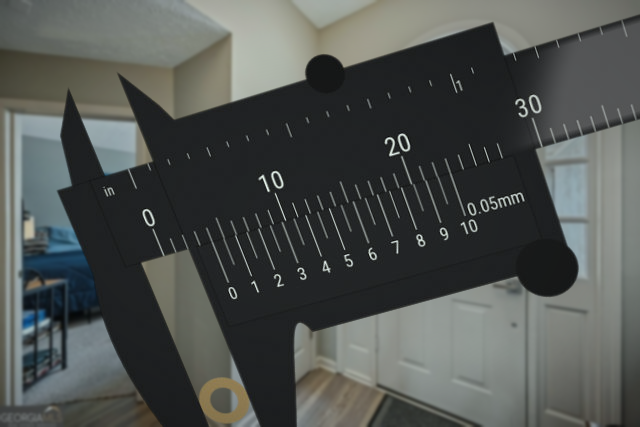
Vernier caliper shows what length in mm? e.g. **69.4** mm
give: **4.0** mm
